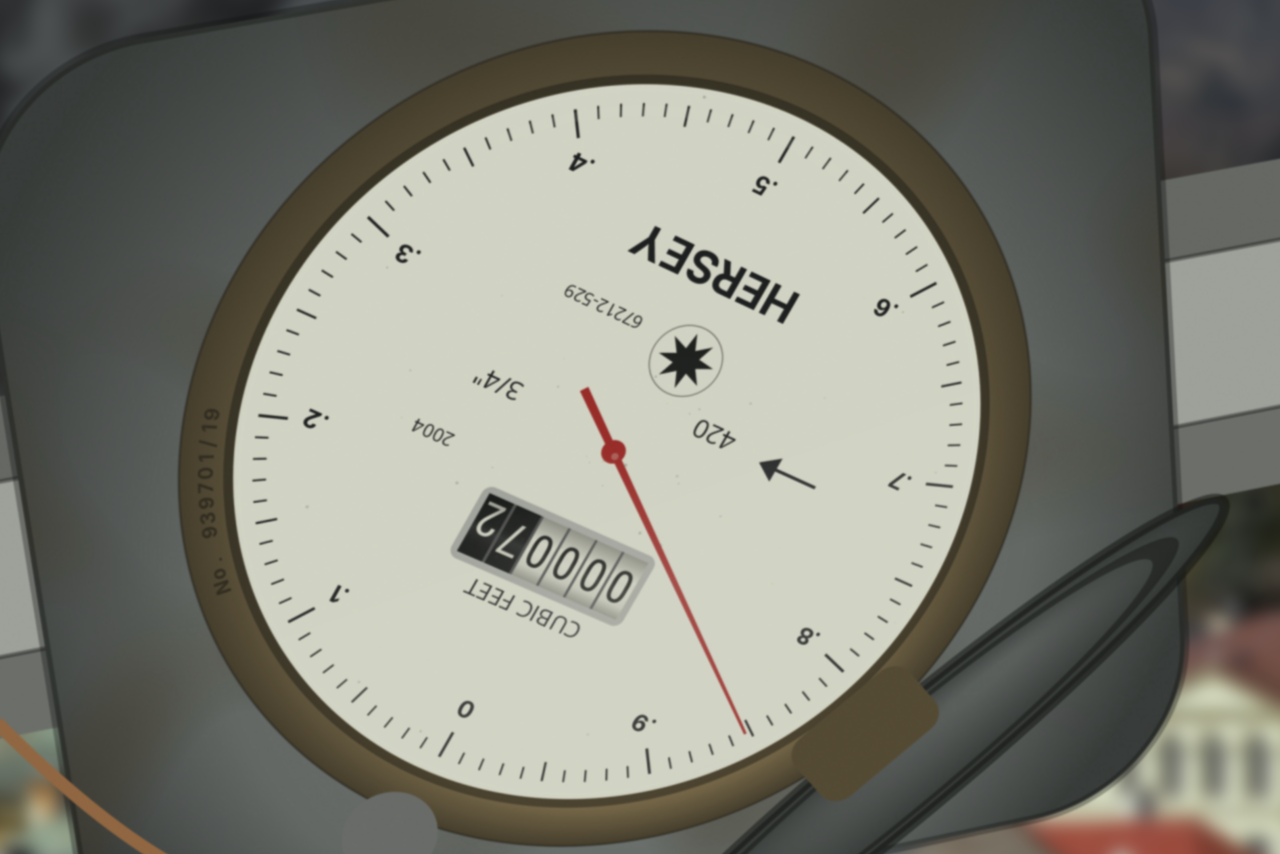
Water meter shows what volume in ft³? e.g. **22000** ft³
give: **71.85** ft³
